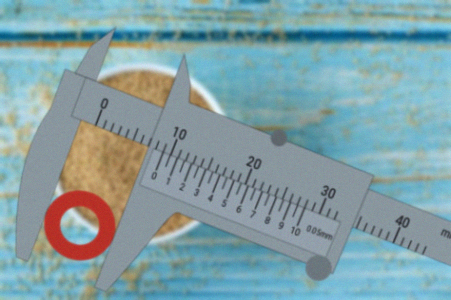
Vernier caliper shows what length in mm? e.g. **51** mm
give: **9.0** mm
